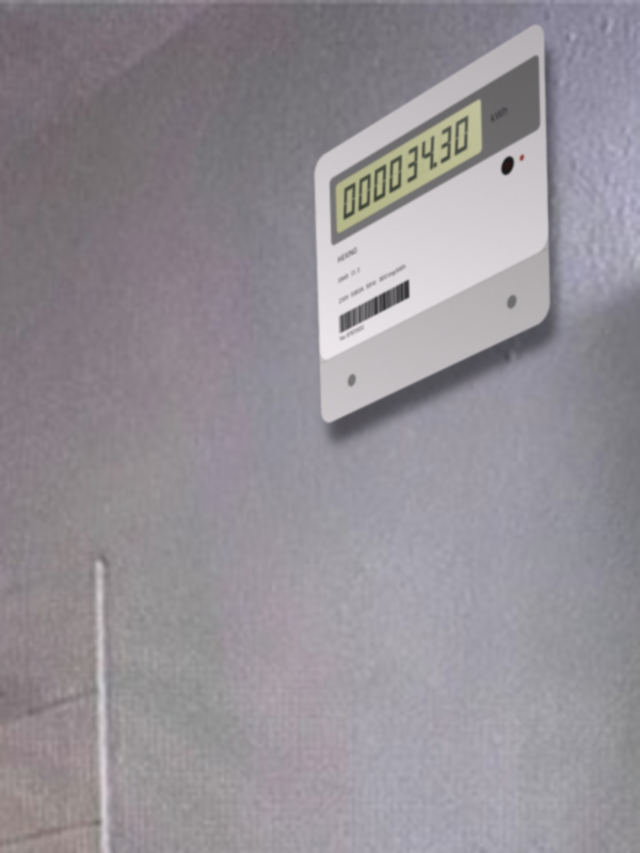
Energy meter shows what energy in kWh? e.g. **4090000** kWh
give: **34.30** kWh
